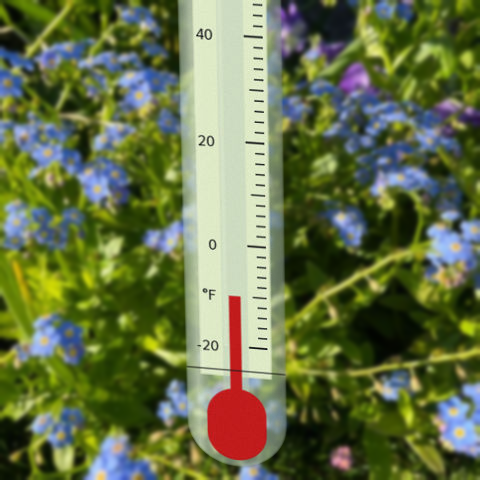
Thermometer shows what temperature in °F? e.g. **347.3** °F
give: **-10** °F
